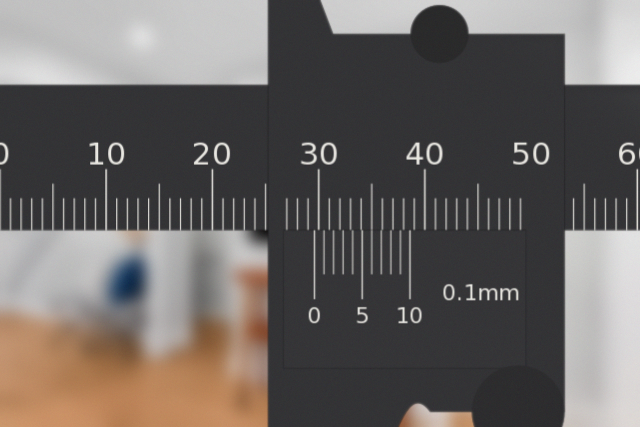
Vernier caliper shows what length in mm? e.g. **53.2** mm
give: **29.6** mm
